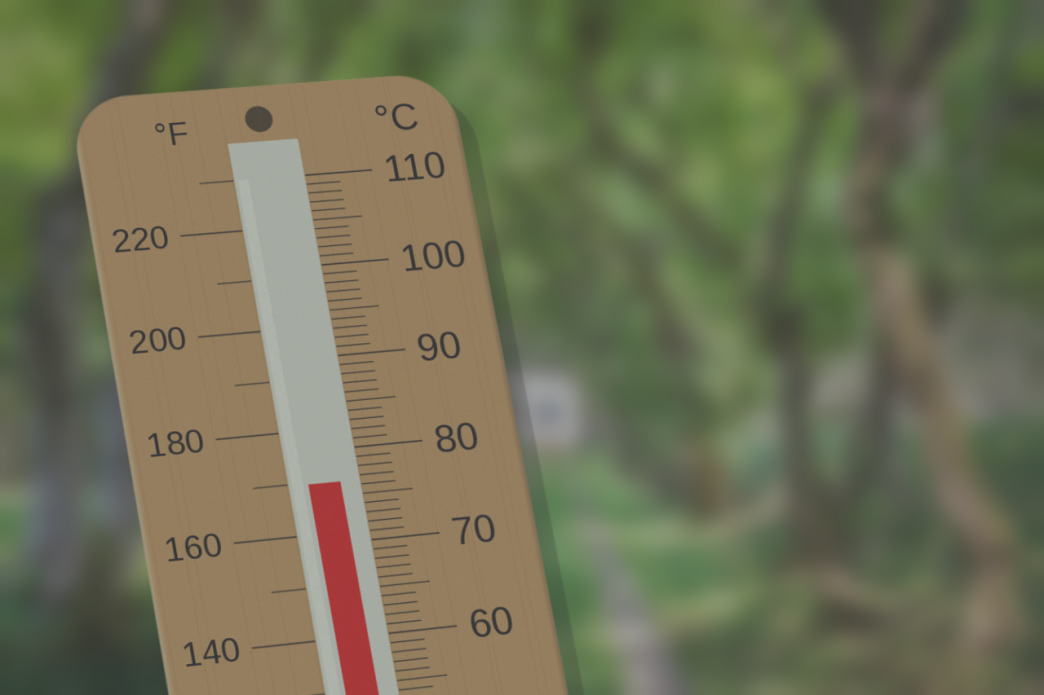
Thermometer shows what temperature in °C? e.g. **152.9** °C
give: **76.5** °C
